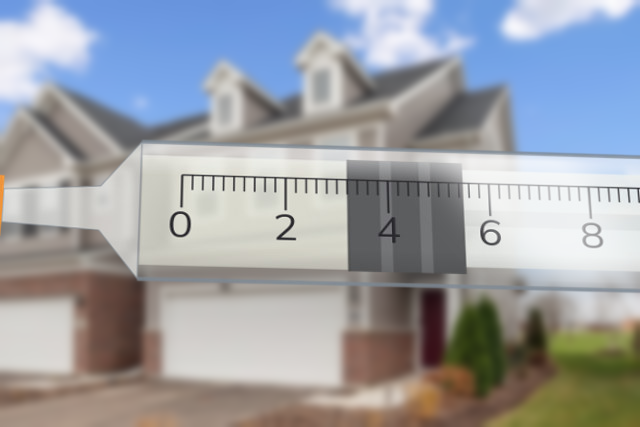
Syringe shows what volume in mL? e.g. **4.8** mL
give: **3.2** mL
